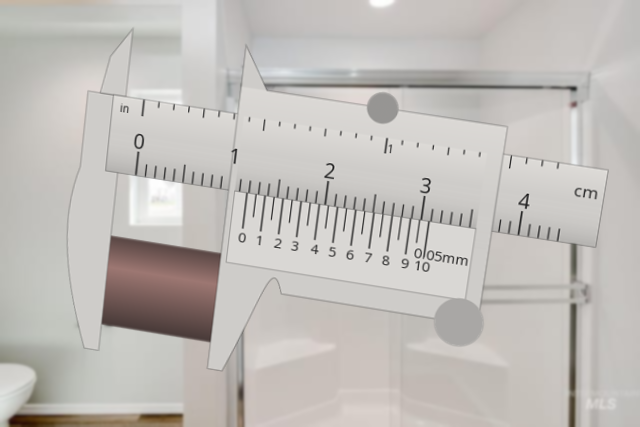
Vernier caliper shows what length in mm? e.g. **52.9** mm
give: **11.8** mm
